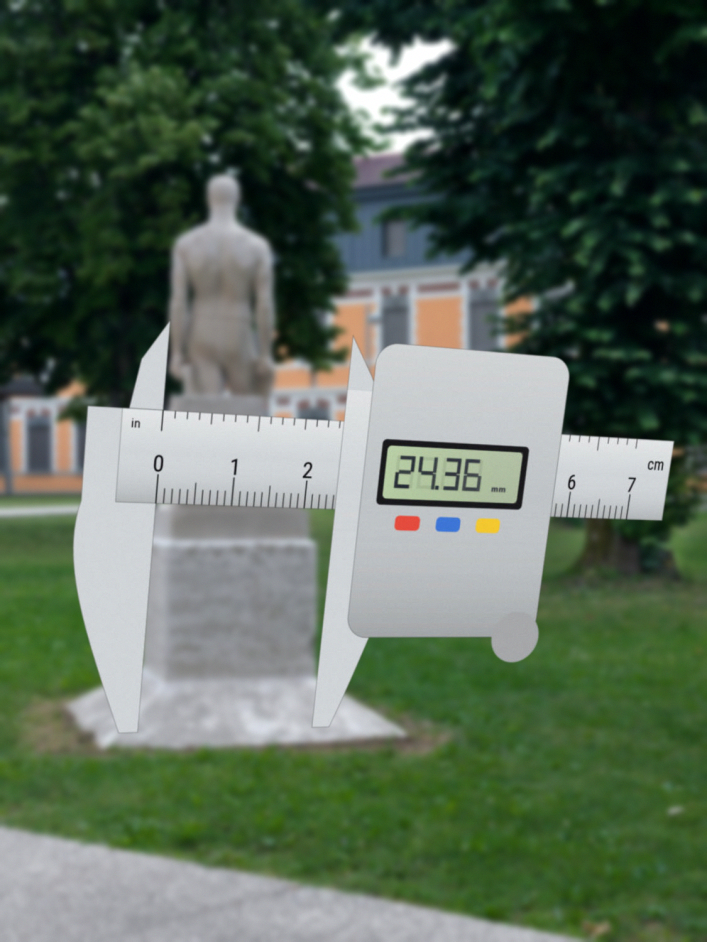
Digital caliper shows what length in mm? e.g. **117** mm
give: **24.36** mm
